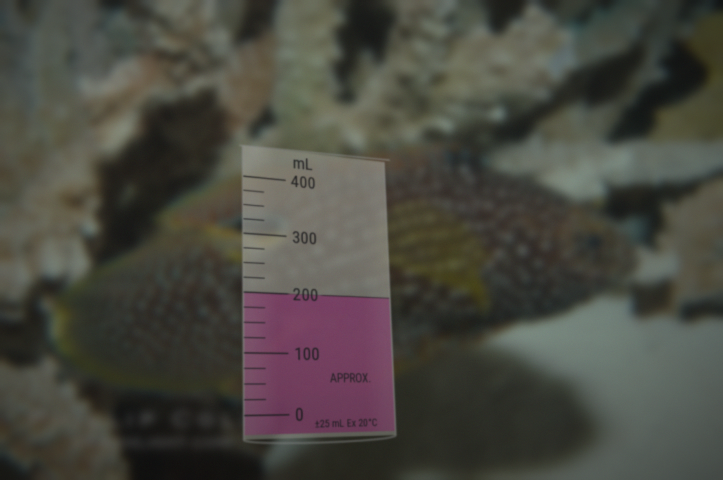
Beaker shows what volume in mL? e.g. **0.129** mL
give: **200** mL
